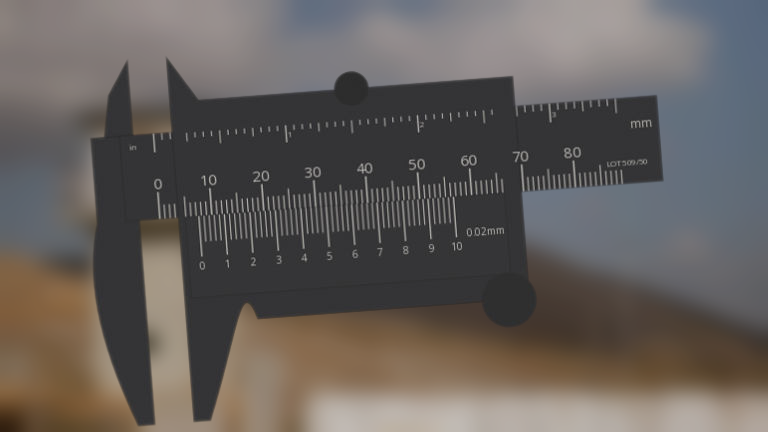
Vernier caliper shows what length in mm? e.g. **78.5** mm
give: **7.5** mm
